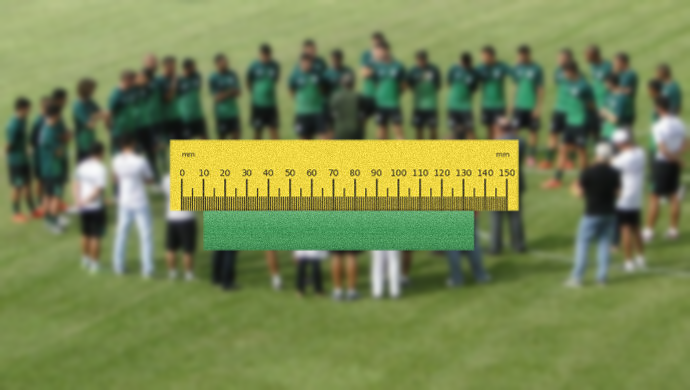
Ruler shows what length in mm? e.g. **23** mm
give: **125** mm
